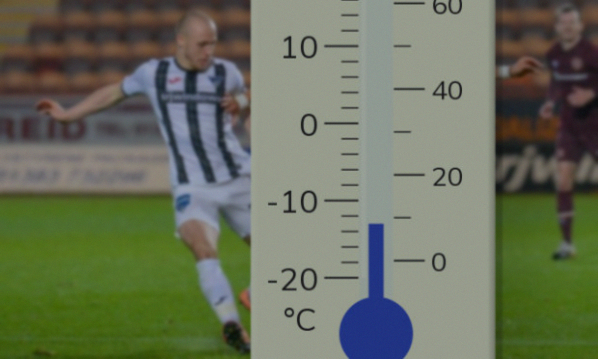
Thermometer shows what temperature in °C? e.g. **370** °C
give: **-13** °C
